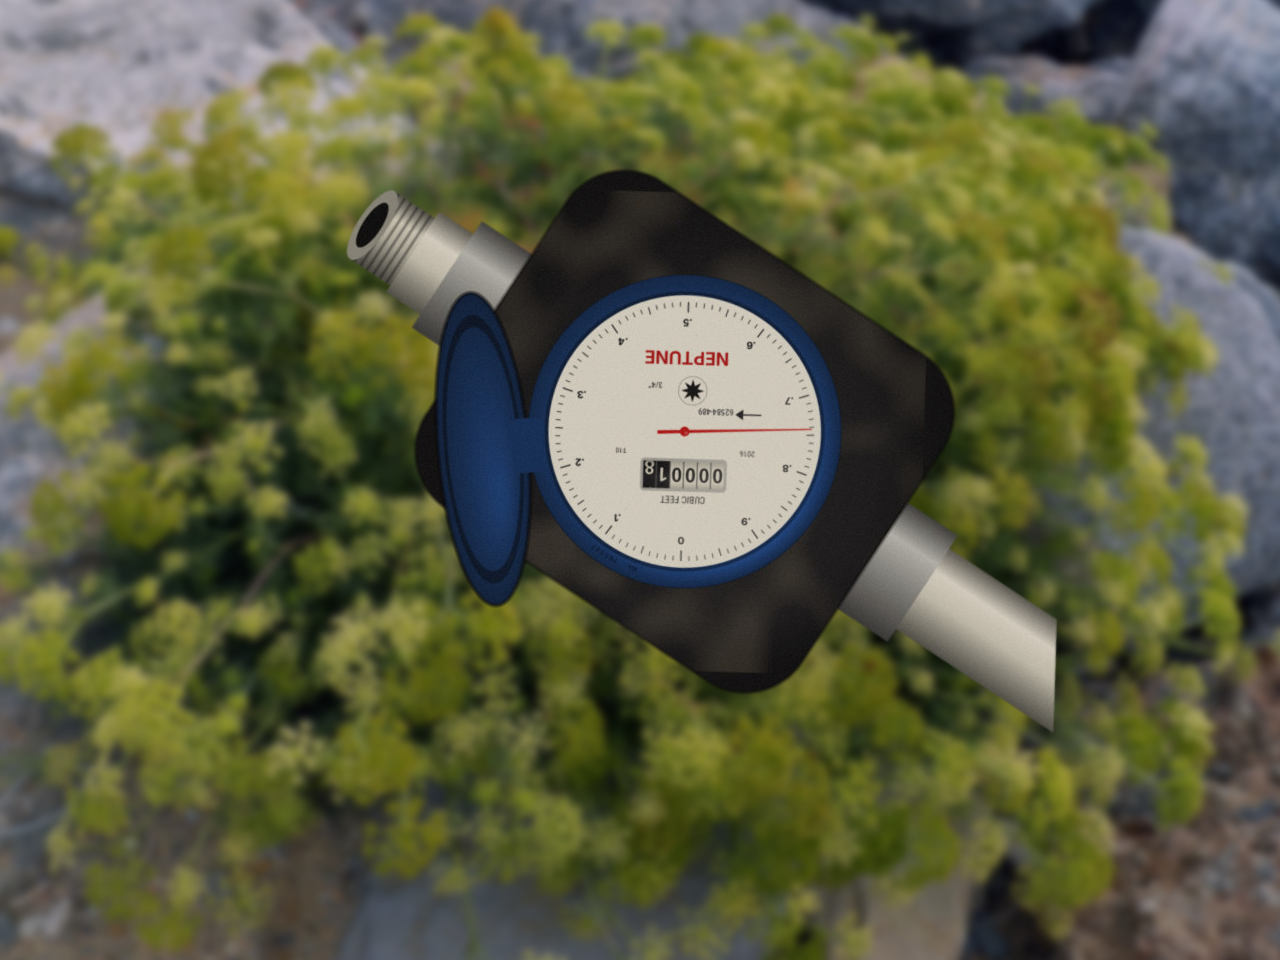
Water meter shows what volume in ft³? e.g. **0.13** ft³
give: **17.74** ft³
